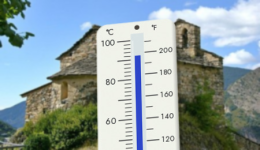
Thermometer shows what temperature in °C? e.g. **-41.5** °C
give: **92** °C
